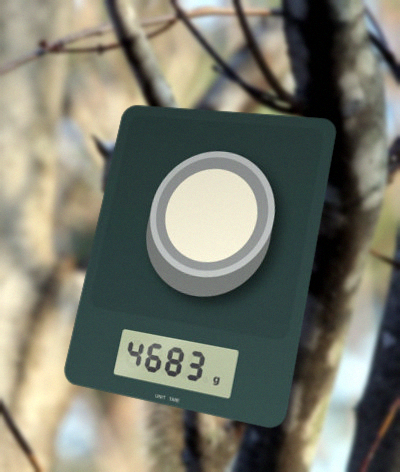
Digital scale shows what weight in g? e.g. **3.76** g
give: **4683** g
